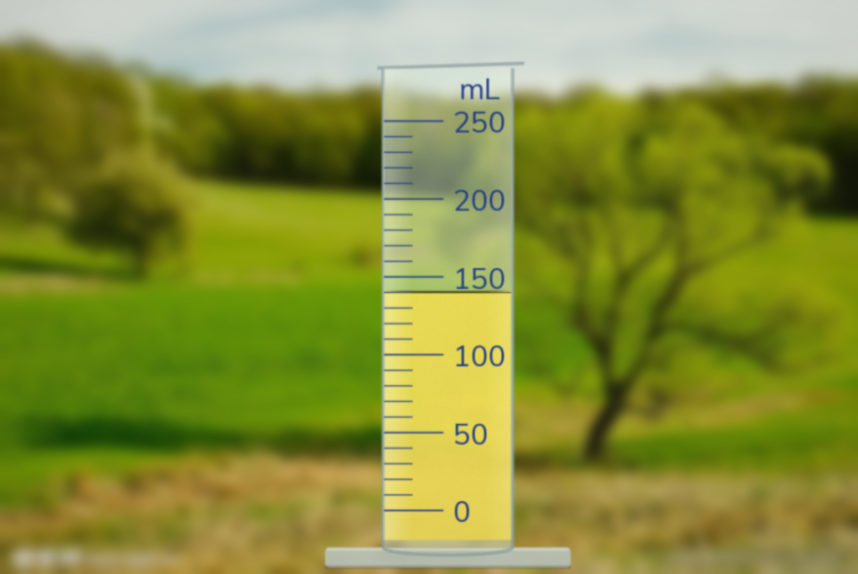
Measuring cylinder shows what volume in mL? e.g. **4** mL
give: **140** mL
